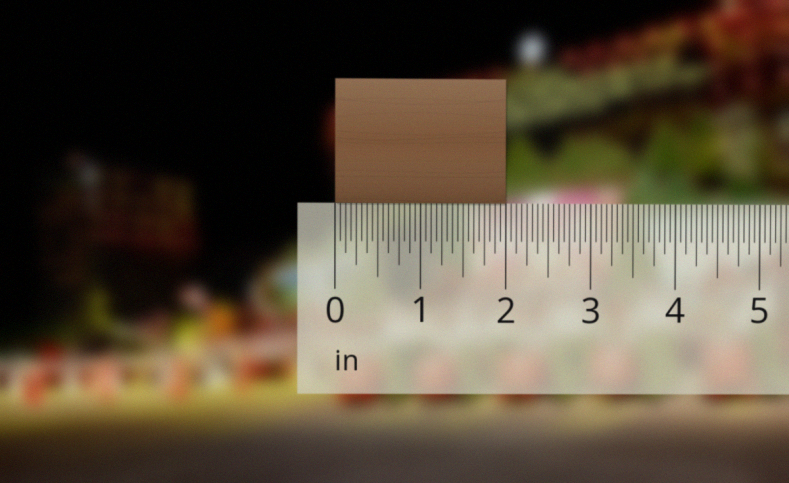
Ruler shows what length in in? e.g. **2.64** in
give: **2** in
